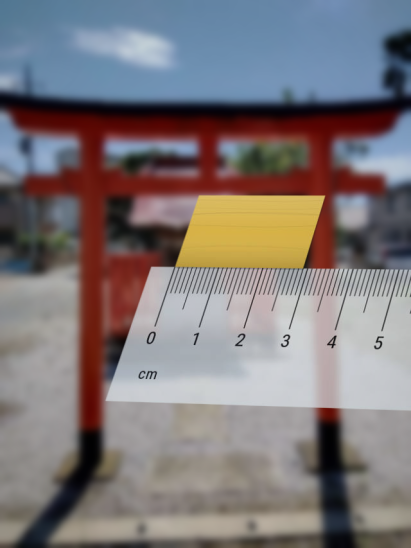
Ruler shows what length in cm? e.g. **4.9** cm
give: **2.9** cm
